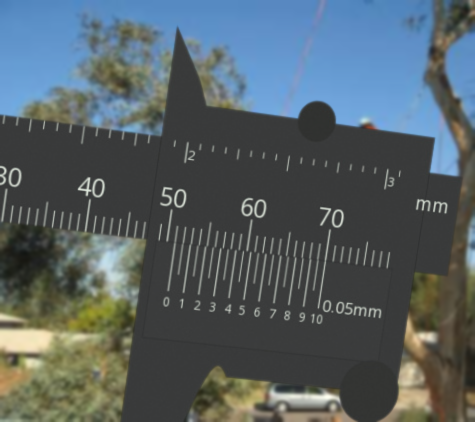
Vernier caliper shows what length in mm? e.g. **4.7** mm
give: **51.0** mm
